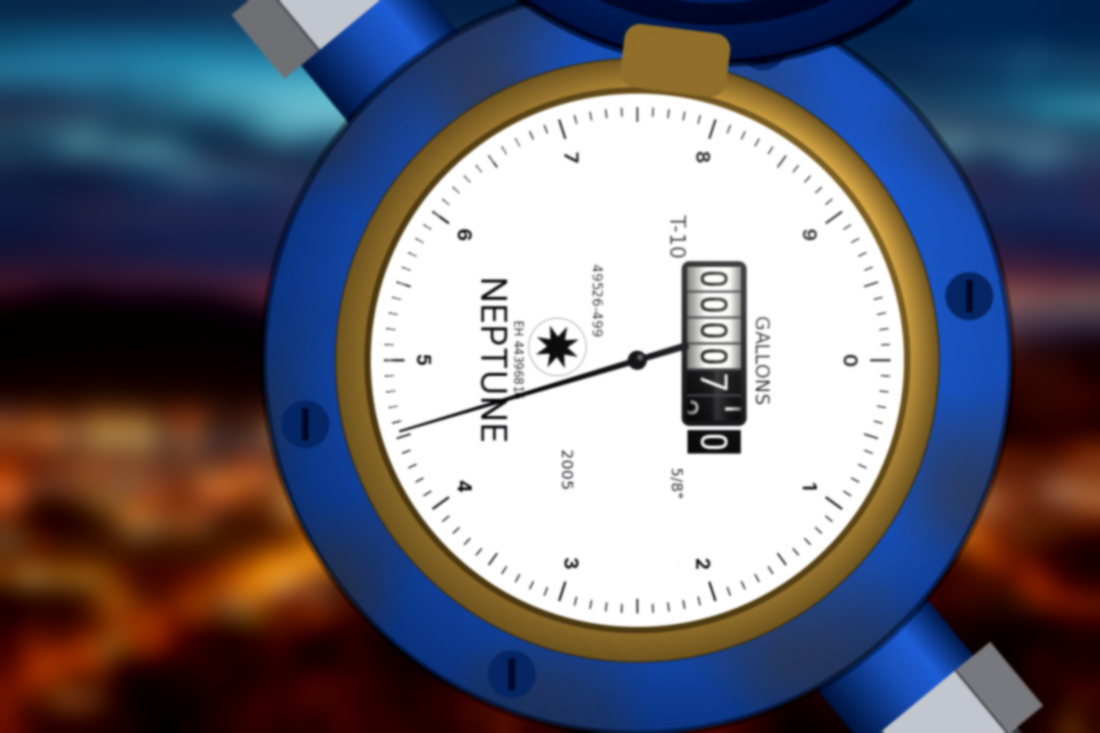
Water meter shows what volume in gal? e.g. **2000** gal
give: **714.5** gal
